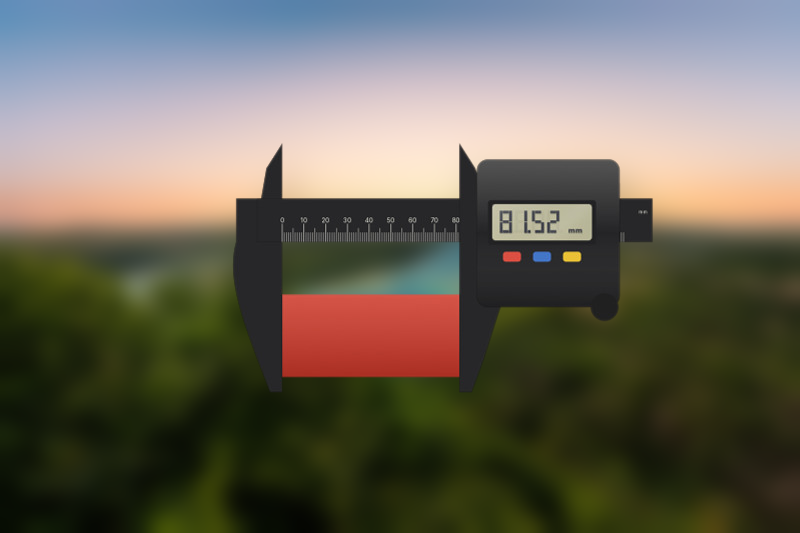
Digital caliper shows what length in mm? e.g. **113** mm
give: **81.52** mm
